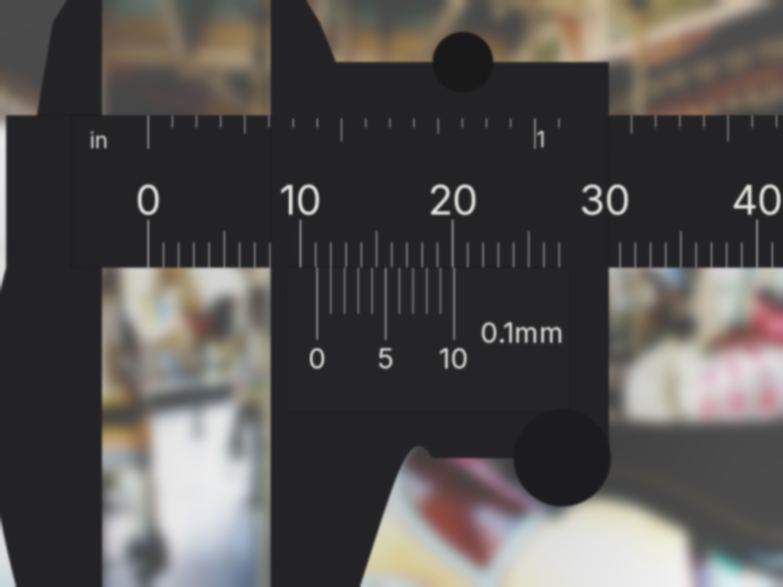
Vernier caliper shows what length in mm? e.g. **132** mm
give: **11.1** mm
